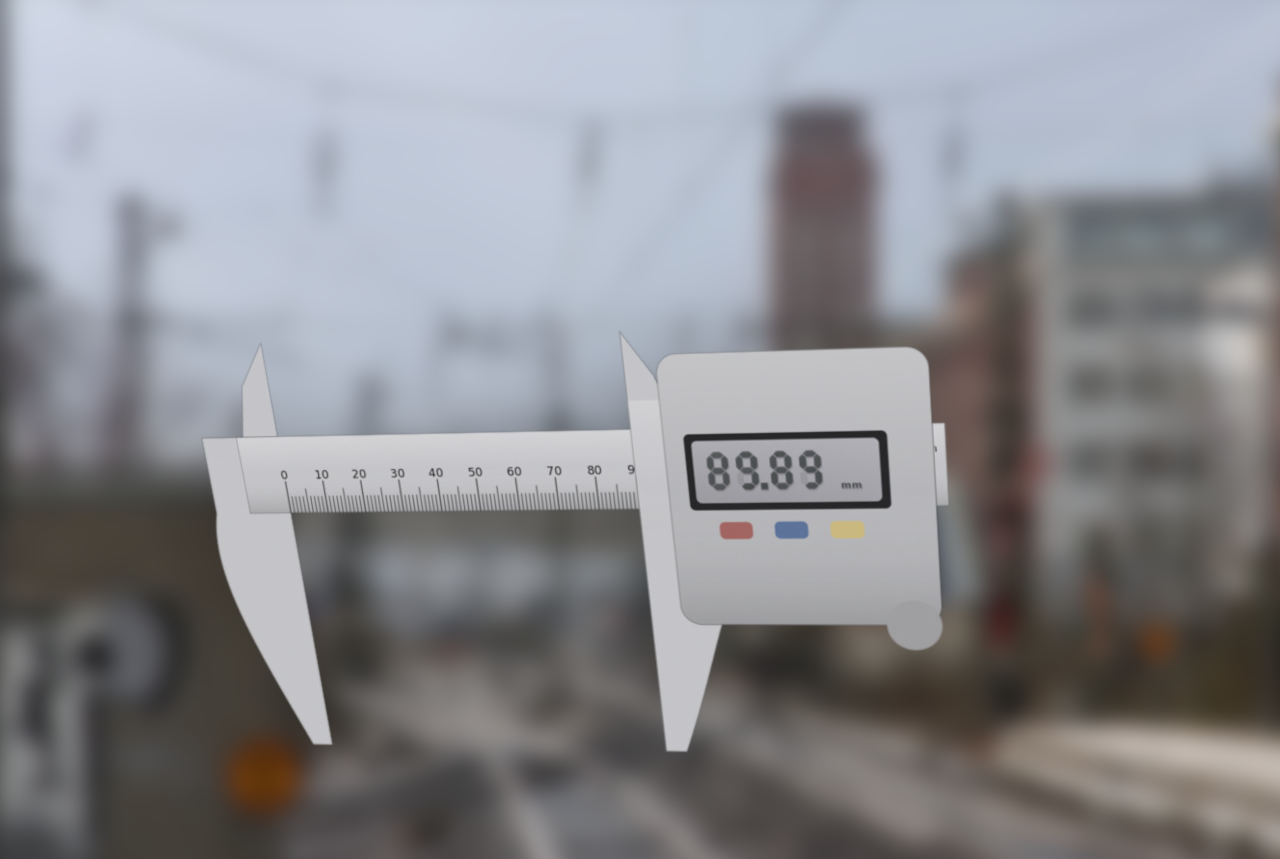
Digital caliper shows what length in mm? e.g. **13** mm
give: **89.89** mm
